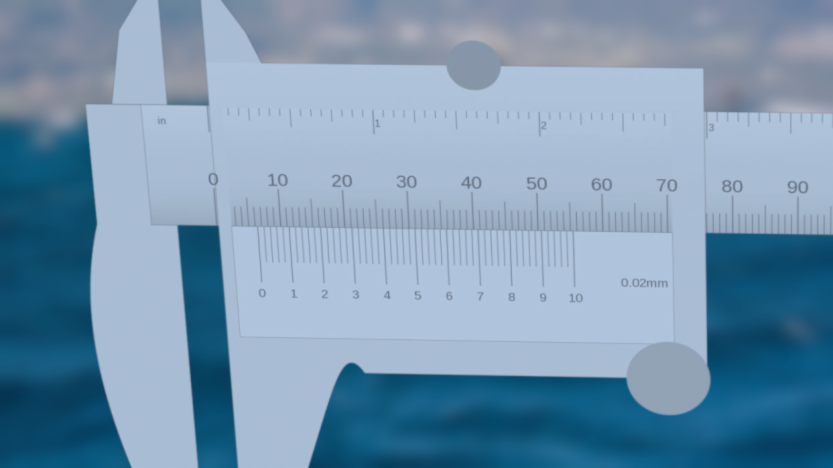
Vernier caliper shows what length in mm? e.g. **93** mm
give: **6.4** mm
